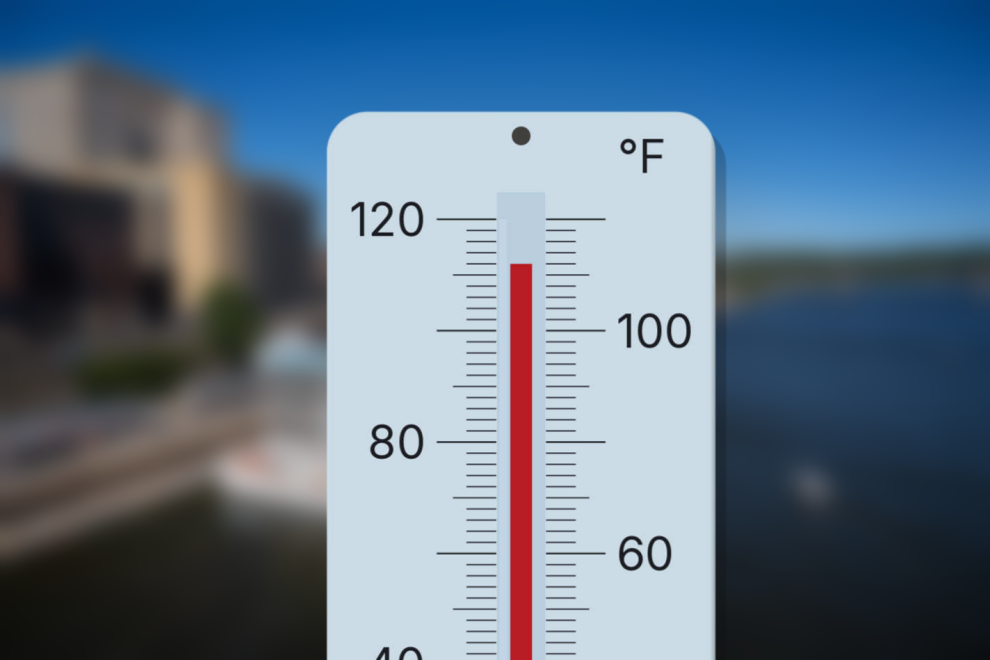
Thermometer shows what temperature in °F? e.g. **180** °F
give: **112** °F
